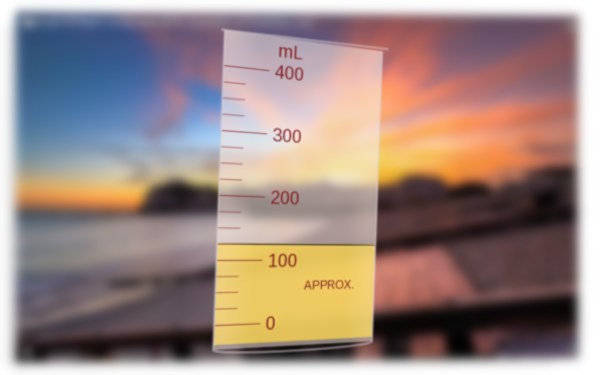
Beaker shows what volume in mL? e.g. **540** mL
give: **125** mL
